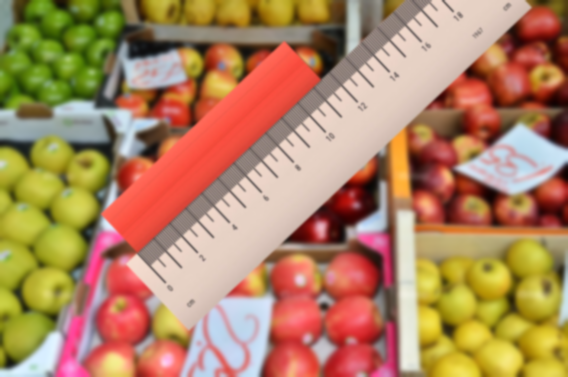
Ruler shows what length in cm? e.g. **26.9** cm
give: **11.5** cm
